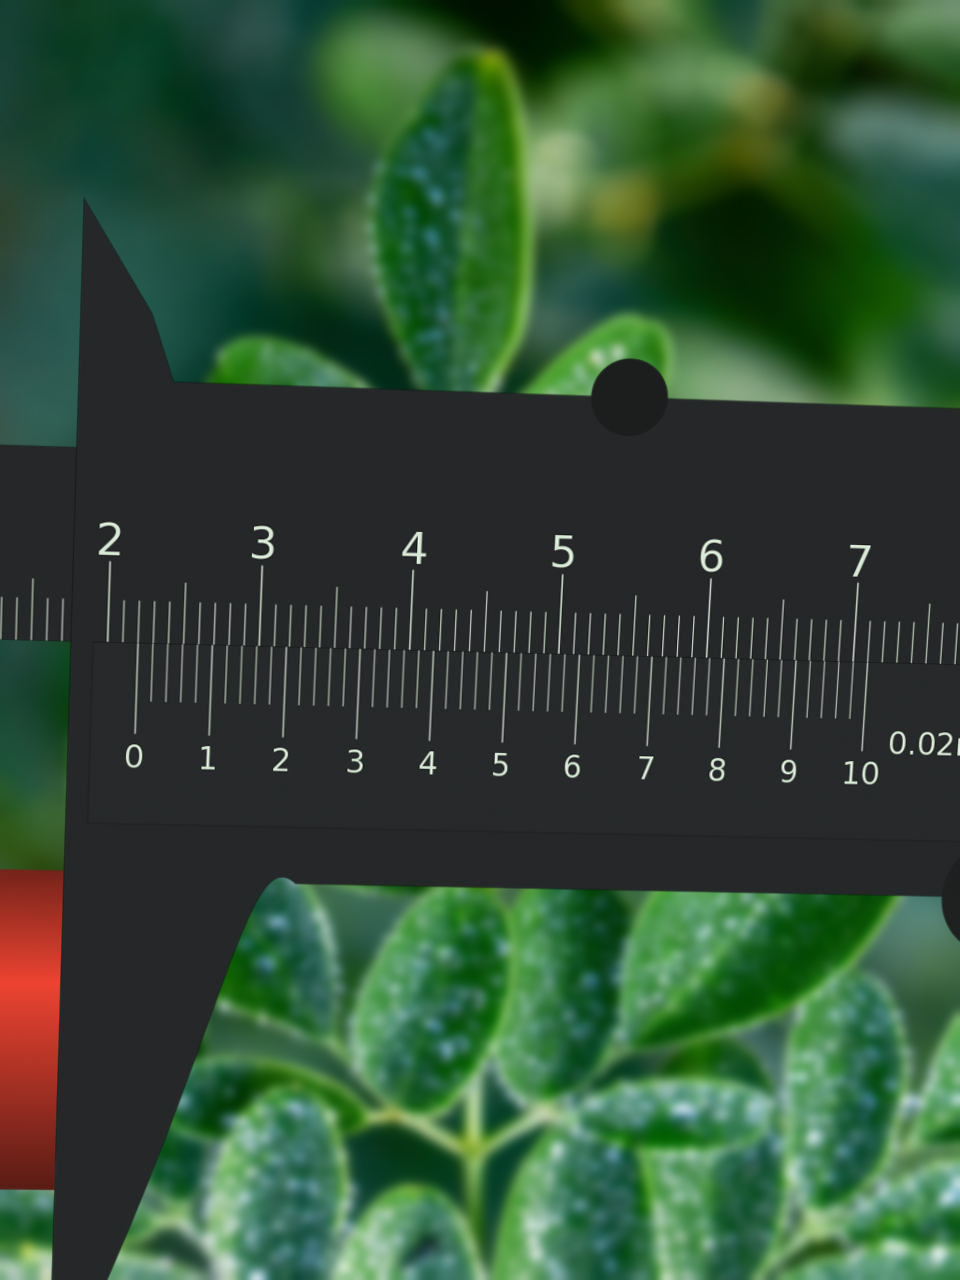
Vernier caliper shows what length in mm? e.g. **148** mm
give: **22.0** mm
